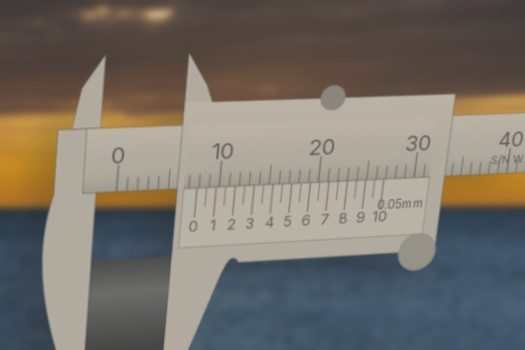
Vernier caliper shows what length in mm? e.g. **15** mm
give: **7.8** mm
